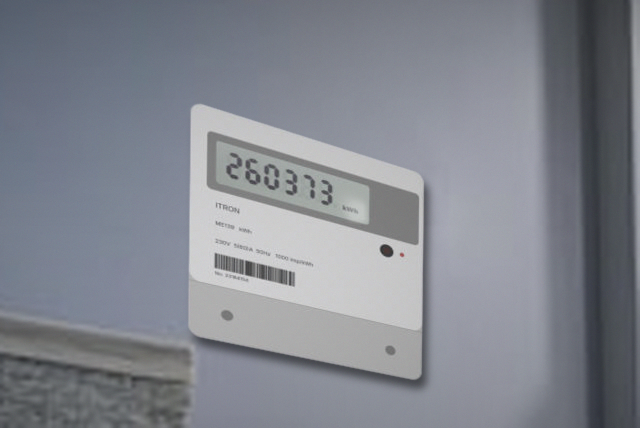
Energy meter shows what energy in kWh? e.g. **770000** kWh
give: **260373** kWh
